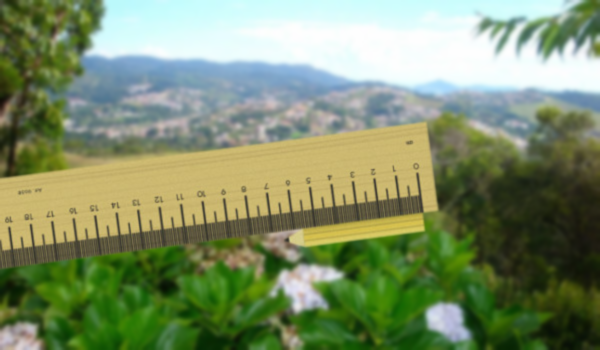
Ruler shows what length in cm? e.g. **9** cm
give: **6.5** cm
